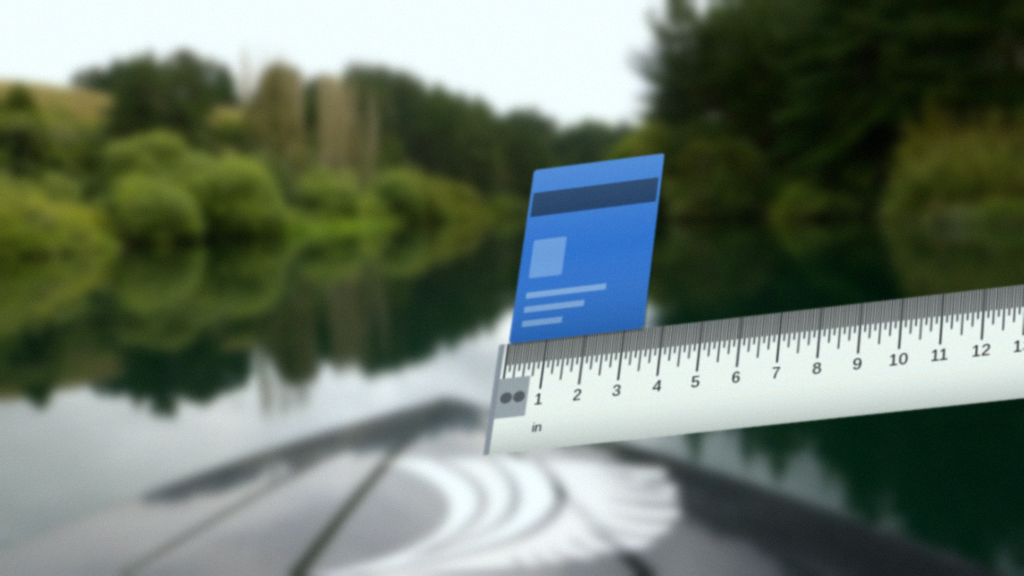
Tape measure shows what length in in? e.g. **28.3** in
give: **3.5** in
